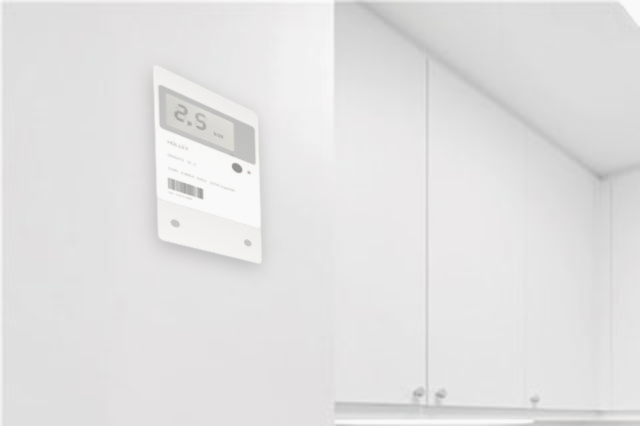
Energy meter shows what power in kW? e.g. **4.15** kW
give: **2.5** kW
